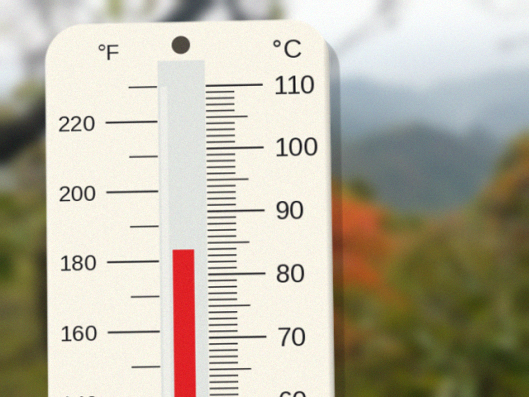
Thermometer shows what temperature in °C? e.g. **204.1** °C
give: **84** °C
